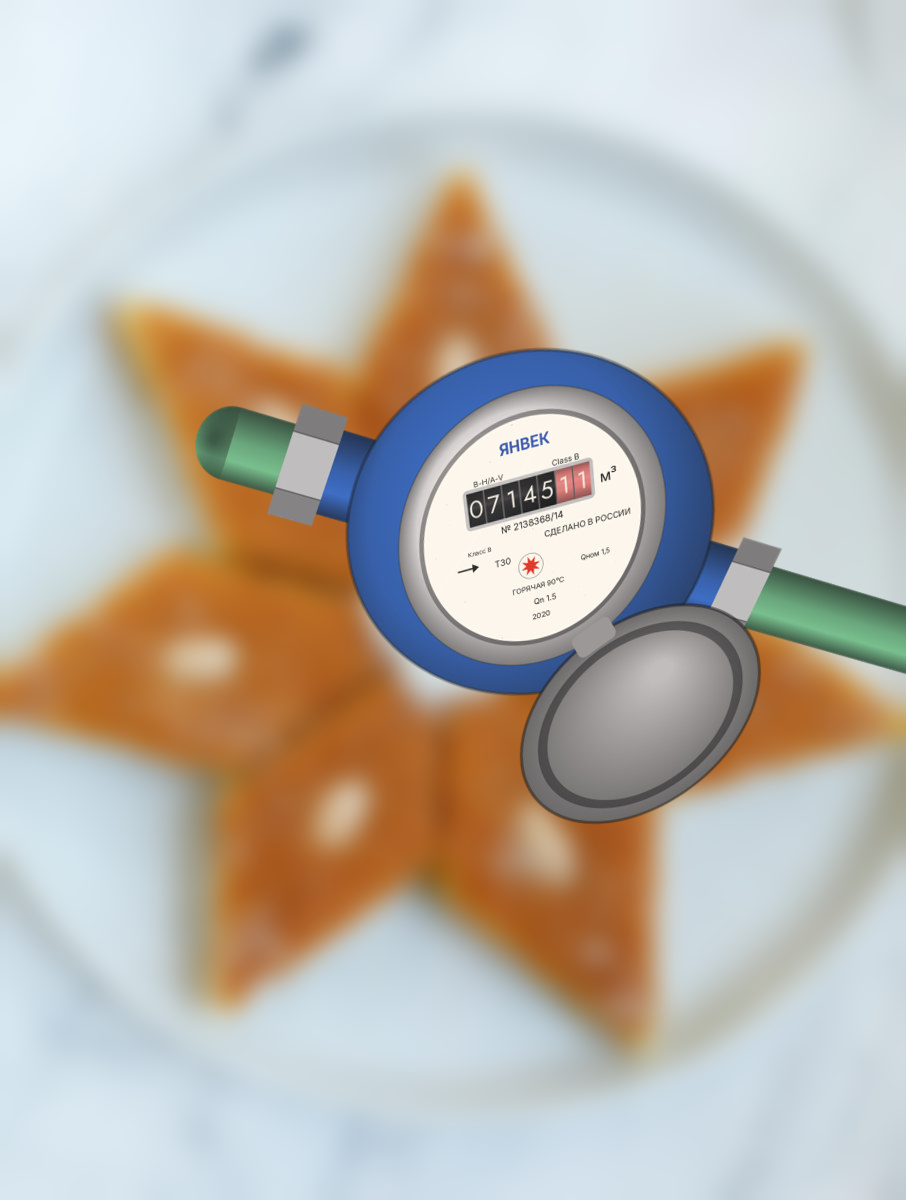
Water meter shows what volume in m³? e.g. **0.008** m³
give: **7145.11** m³
